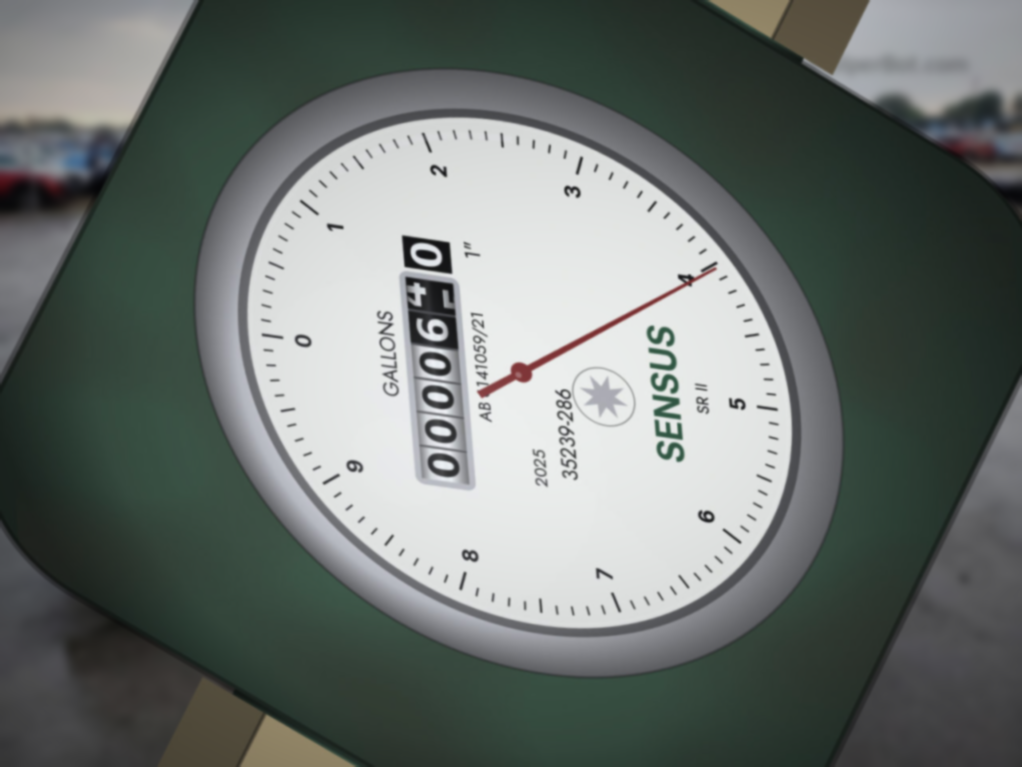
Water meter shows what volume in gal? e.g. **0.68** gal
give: **644.0** gal
